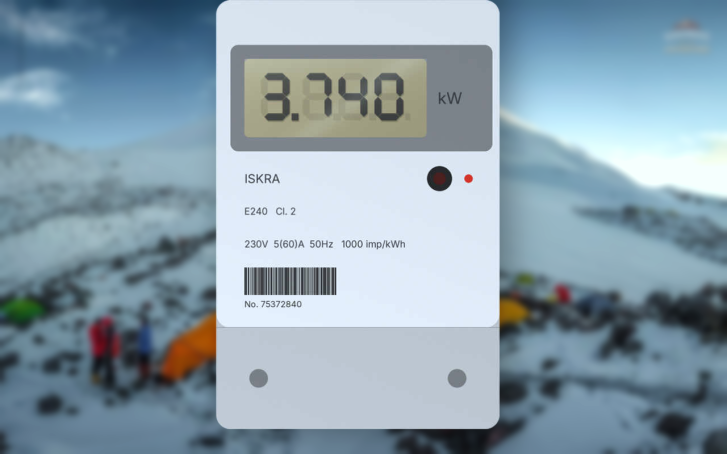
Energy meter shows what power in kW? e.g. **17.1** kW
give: **3.740** kW
